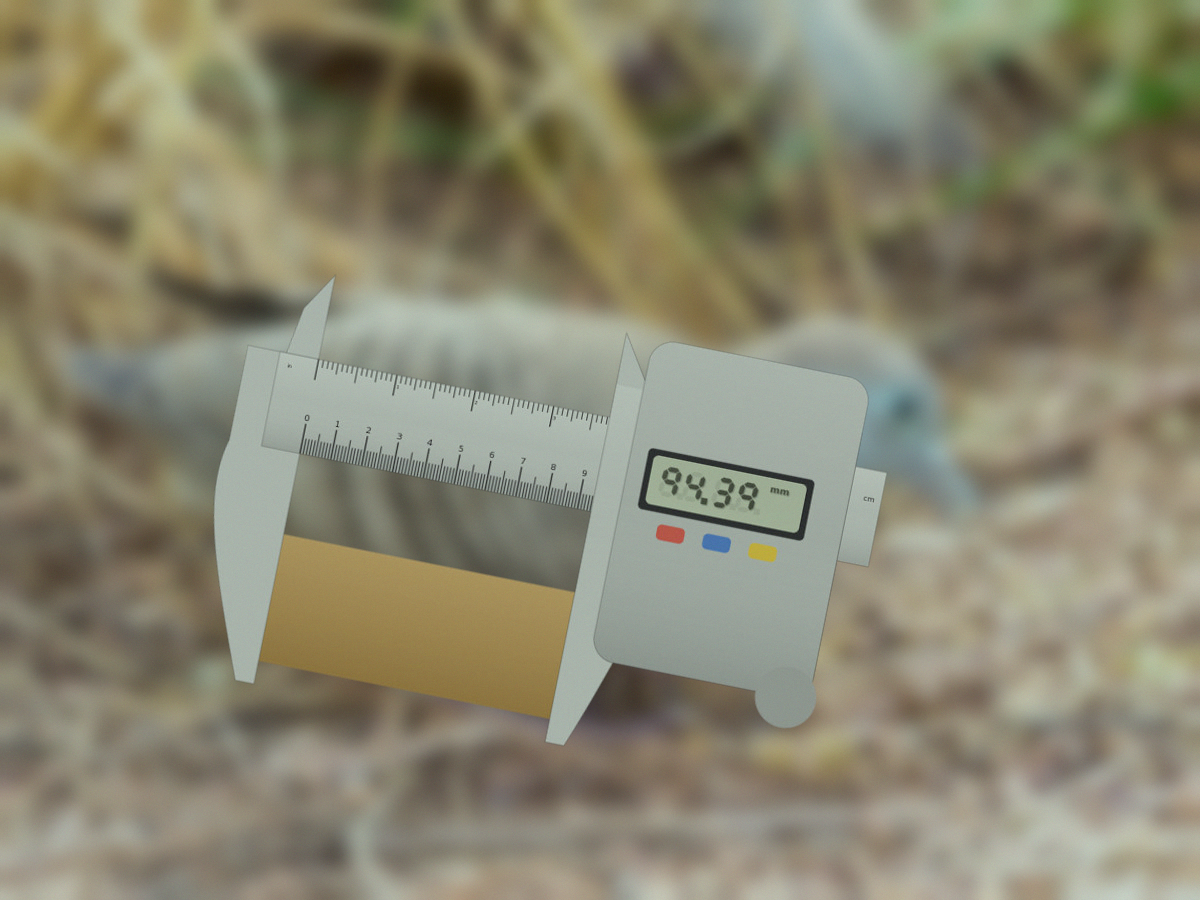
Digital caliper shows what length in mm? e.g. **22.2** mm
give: **94.39** mm
